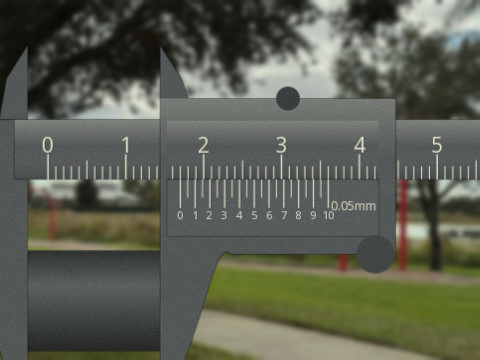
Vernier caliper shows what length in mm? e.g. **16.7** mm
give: **17.0** mm
